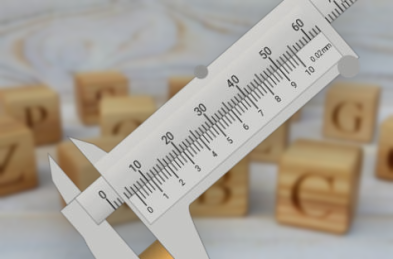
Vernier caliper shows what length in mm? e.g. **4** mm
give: **6.0** mm
